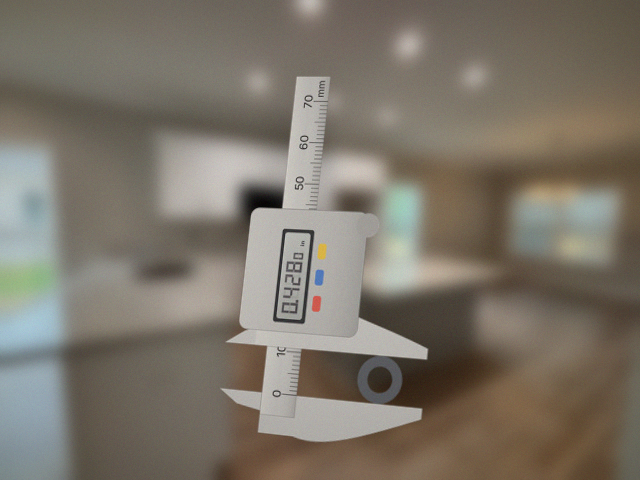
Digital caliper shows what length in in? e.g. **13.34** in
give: **0.4280** in
